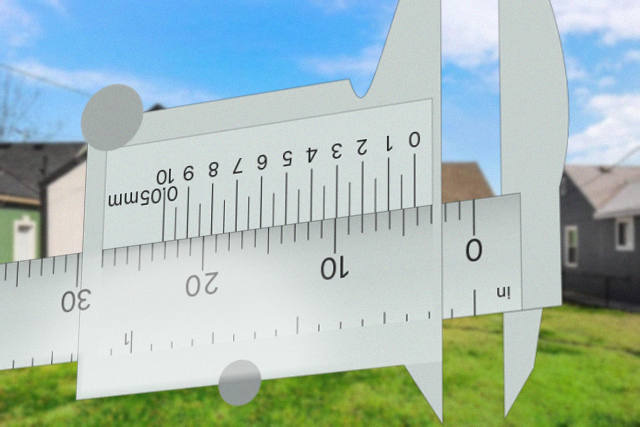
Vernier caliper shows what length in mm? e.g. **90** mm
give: **4.2** mm
